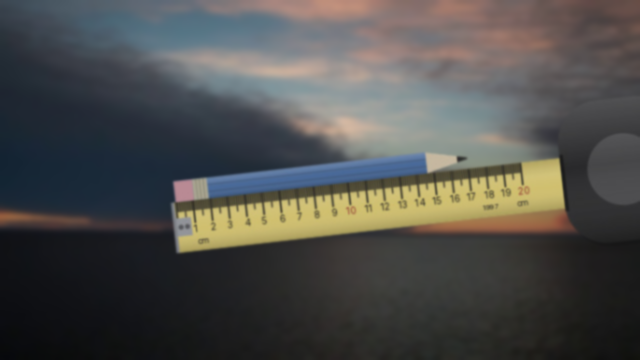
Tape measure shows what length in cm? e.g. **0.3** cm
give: **17** cm
